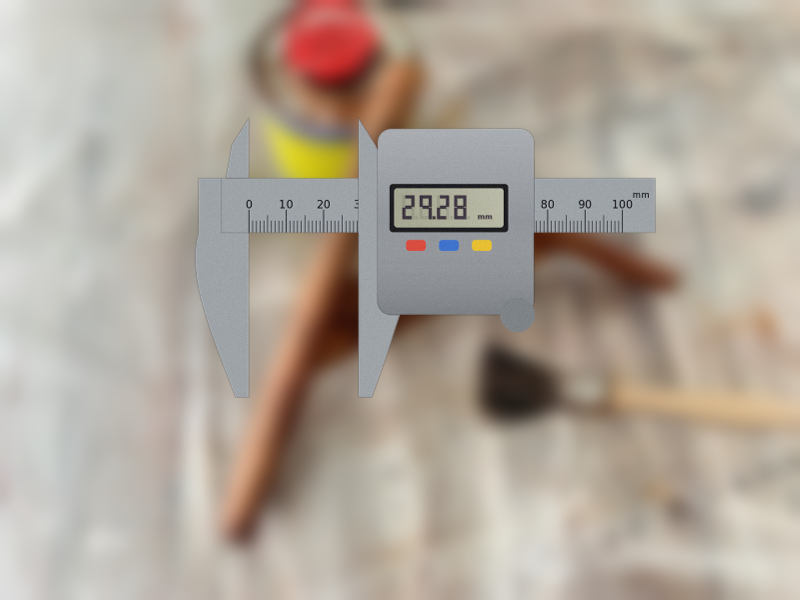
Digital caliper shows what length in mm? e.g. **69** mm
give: **29.28** mm
